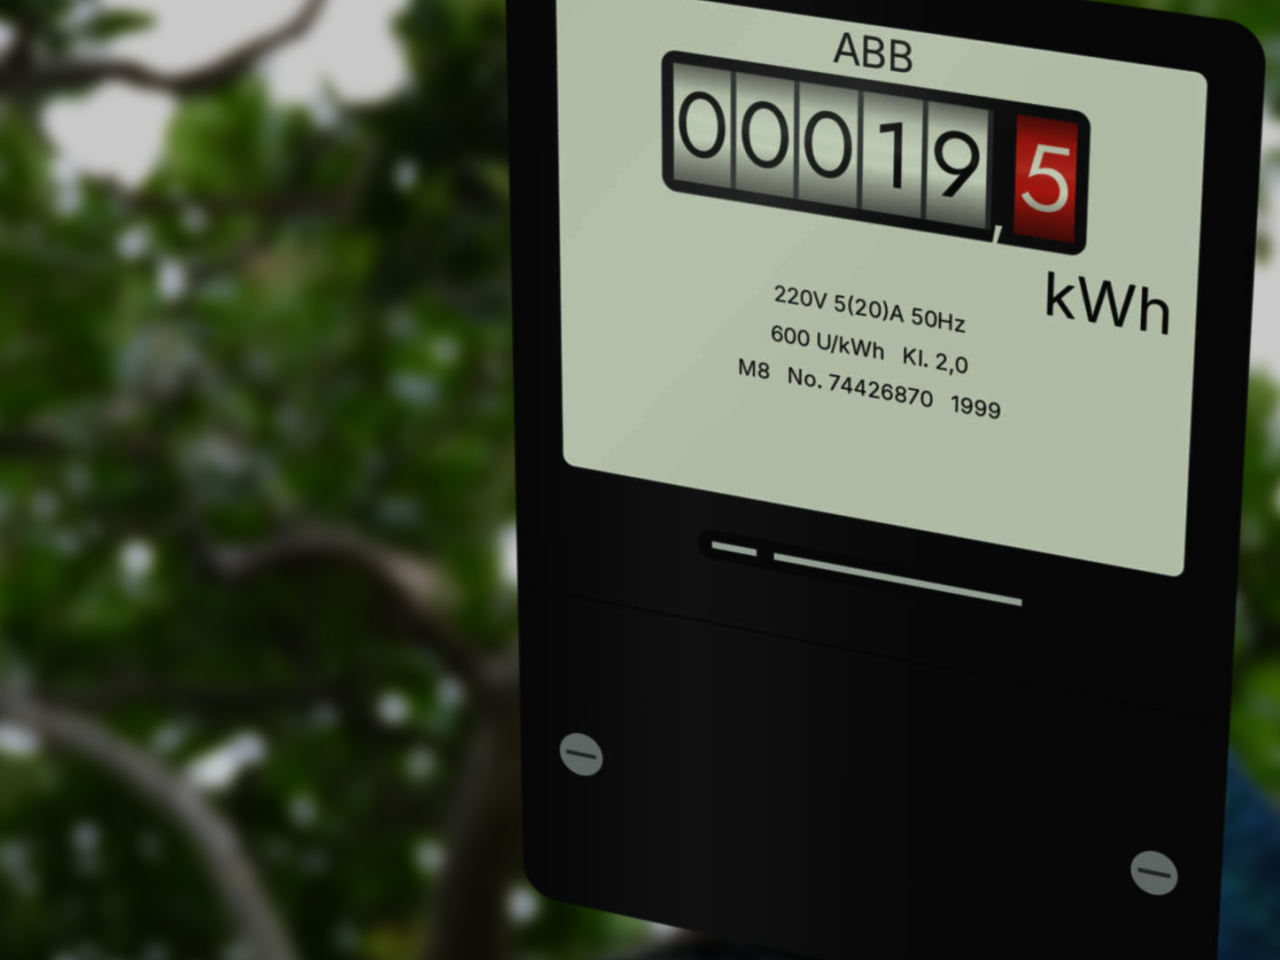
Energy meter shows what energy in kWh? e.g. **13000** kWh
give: **19.5** kWh
